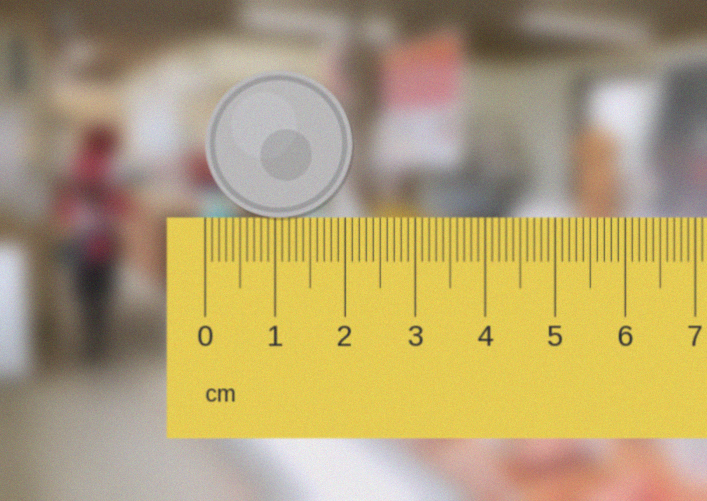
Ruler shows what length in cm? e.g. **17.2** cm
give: **2.1** cm
